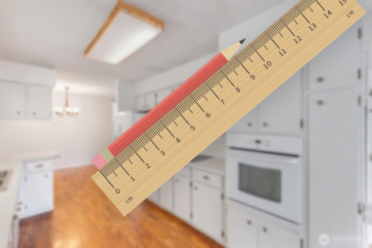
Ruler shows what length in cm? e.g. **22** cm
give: **10** cm
